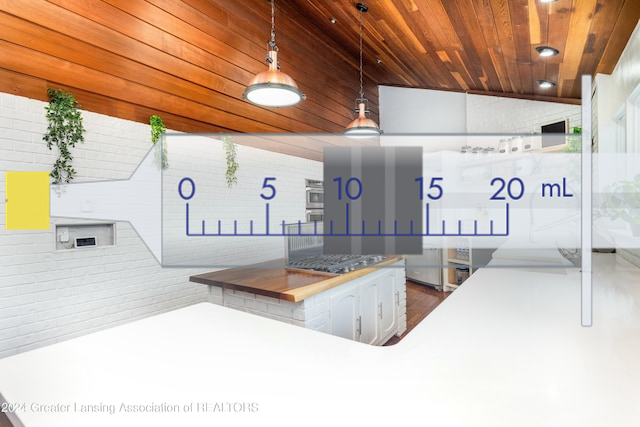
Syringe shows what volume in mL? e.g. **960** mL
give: **8.5** mL
